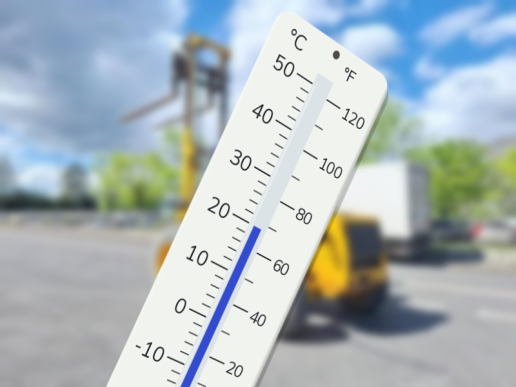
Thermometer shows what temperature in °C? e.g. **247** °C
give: **20** °C
